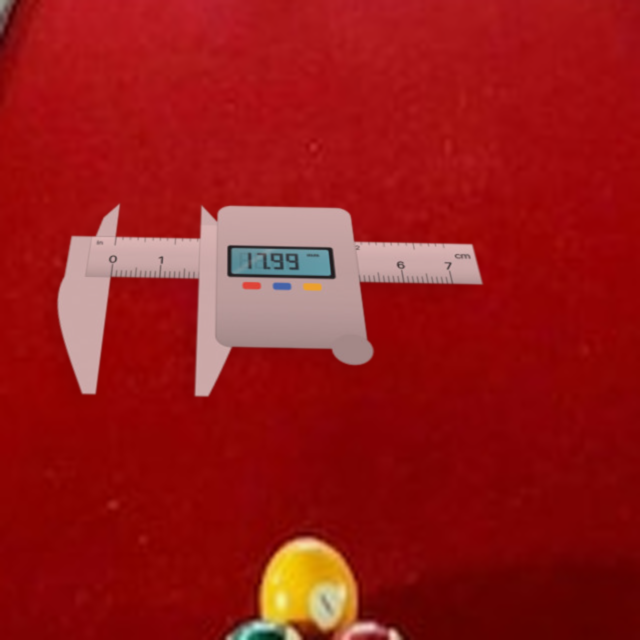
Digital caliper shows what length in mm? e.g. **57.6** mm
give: **17.99** mm
